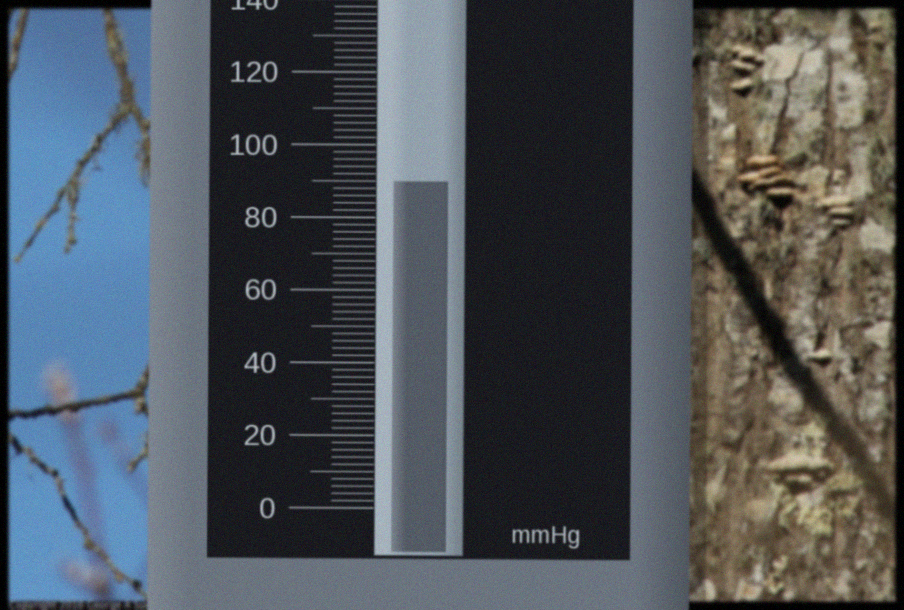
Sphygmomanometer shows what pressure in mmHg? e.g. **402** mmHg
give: **90** mmHg
